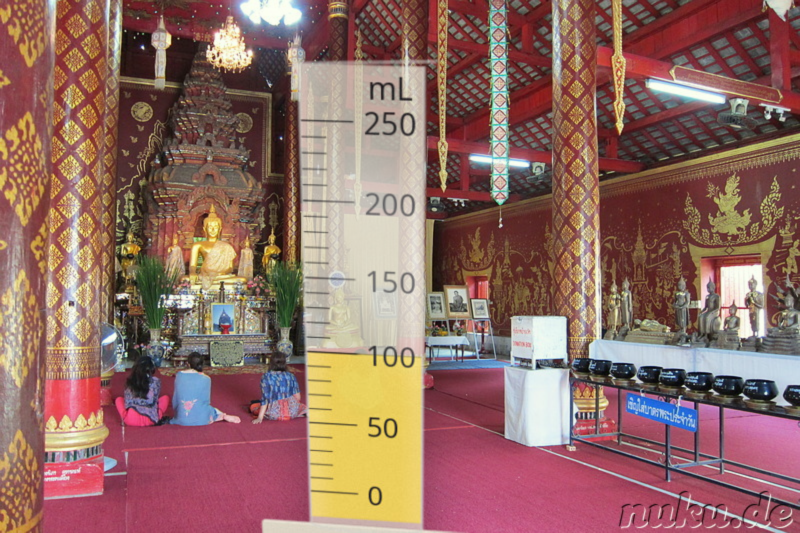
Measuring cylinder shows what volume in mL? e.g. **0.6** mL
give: **100** mL
